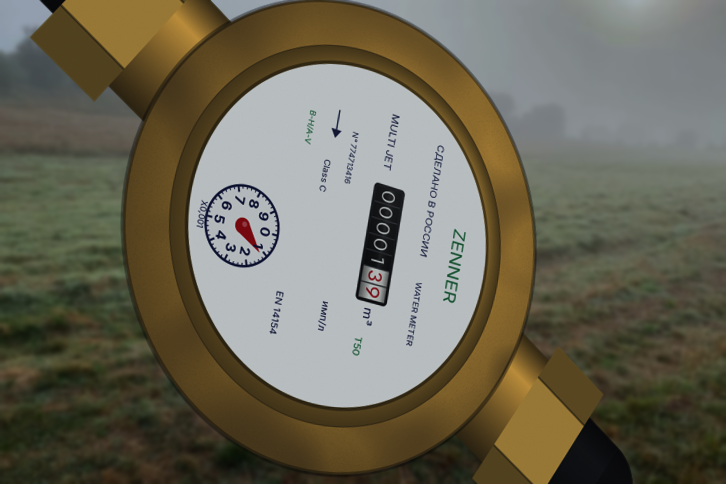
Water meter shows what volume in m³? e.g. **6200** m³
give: **1.391** m³
